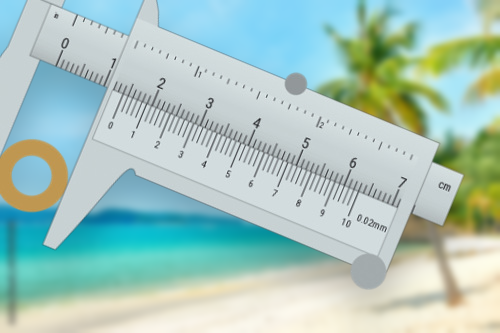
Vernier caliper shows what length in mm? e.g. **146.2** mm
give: **14.0** mm
